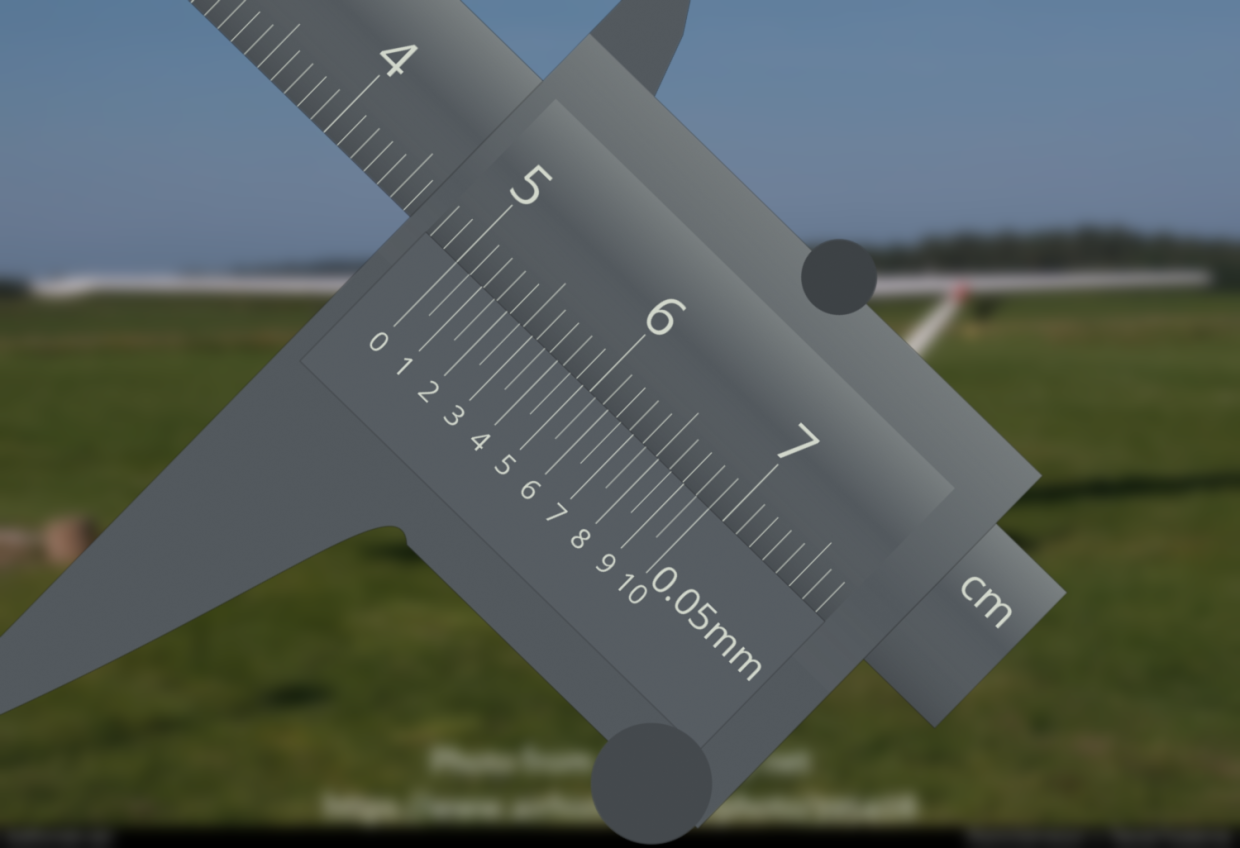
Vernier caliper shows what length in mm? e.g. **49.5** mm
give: **50.0** mm
